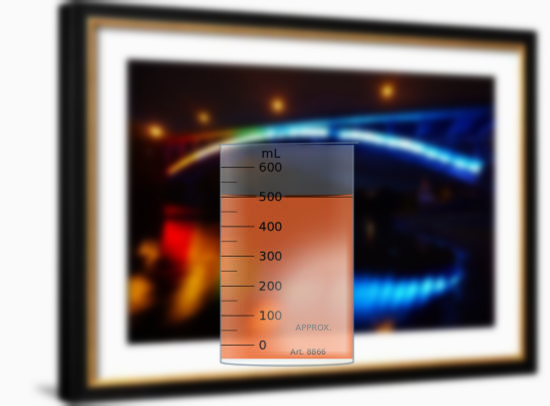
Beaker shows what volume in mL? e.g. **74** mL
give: **500** mL
